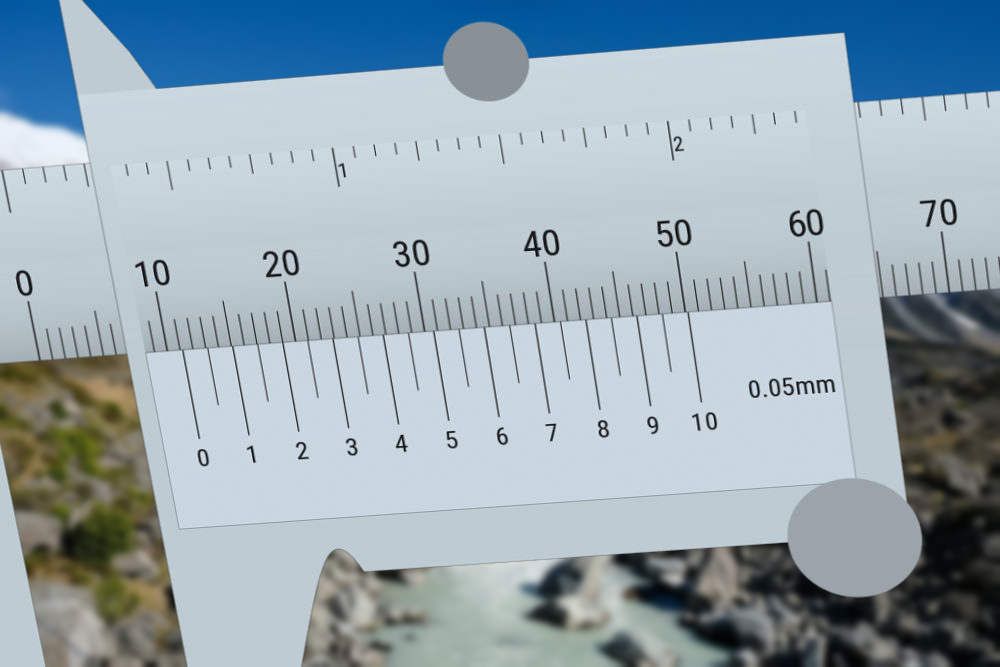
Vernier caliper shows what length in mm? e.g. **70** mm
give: **11.2** mm
